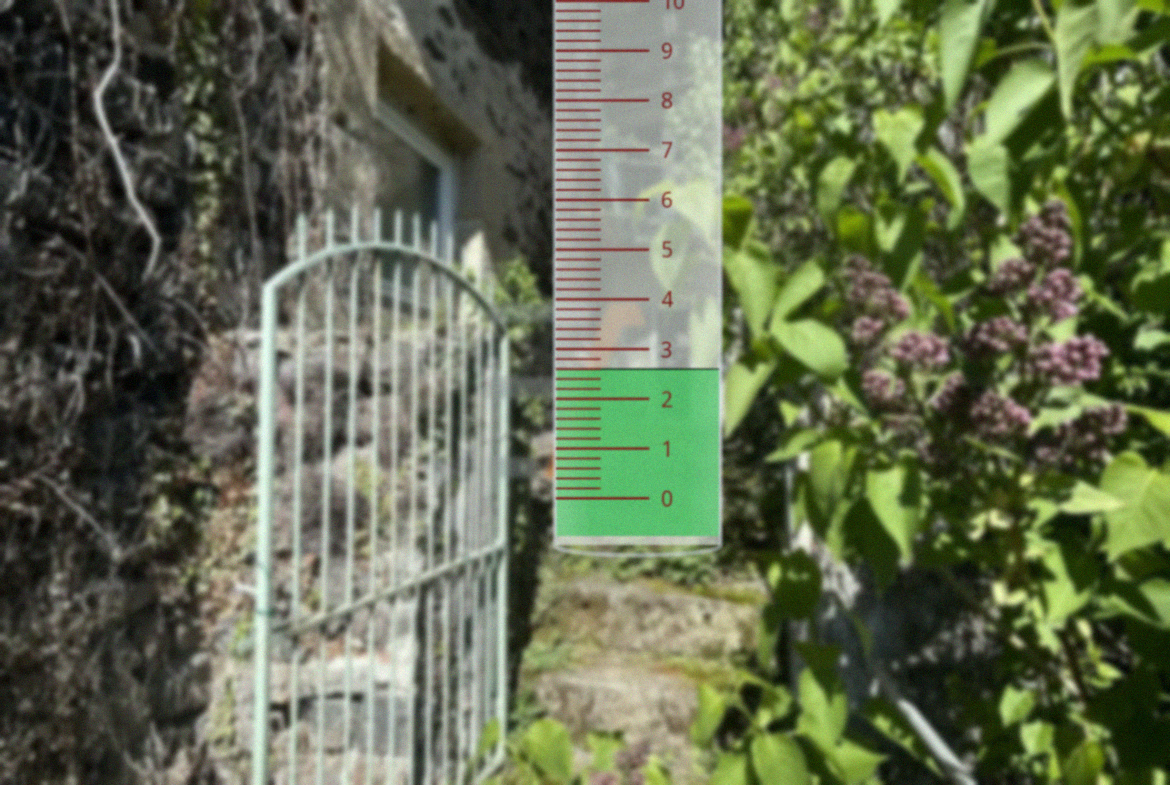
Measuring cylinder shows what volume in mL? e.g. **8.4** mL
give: **2.6** mL
